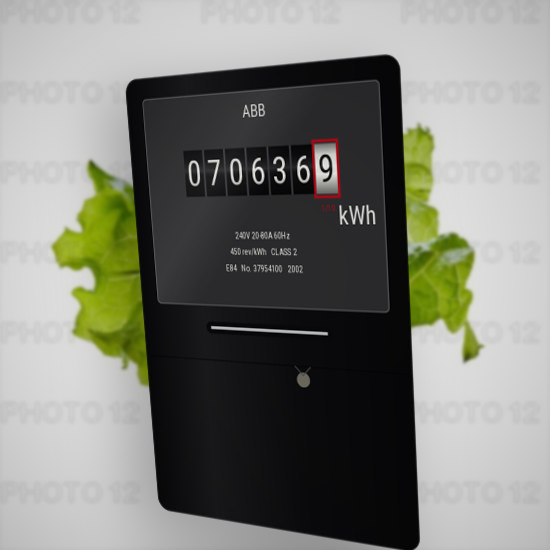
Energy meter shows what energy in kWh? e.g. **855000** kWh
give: **70636.9** kWh
